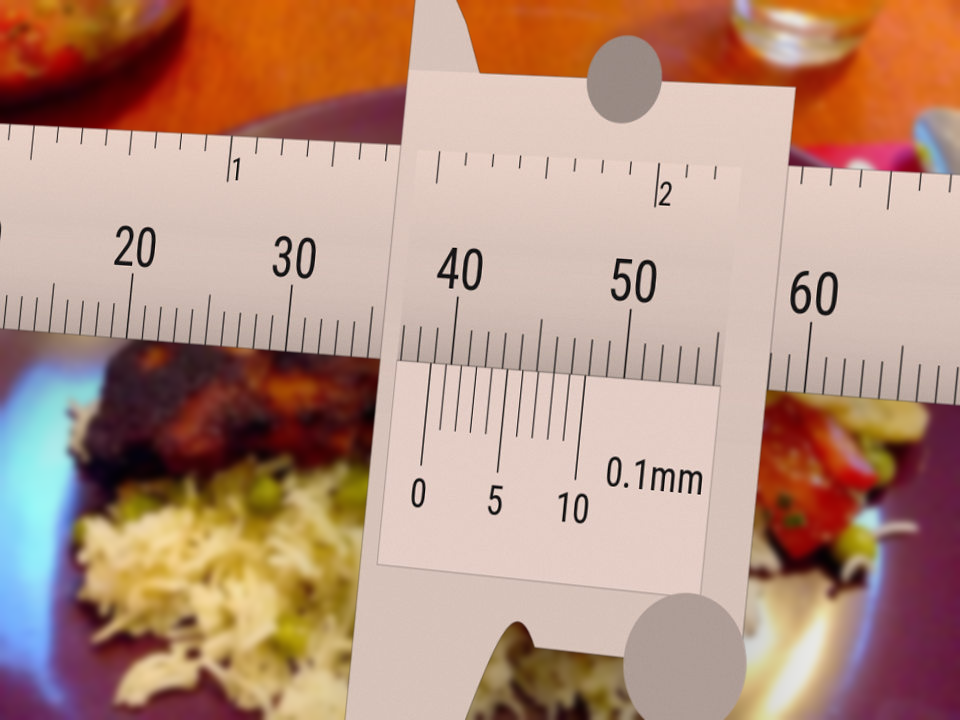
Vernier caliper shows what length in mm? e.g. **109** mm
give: **38.8** mm
